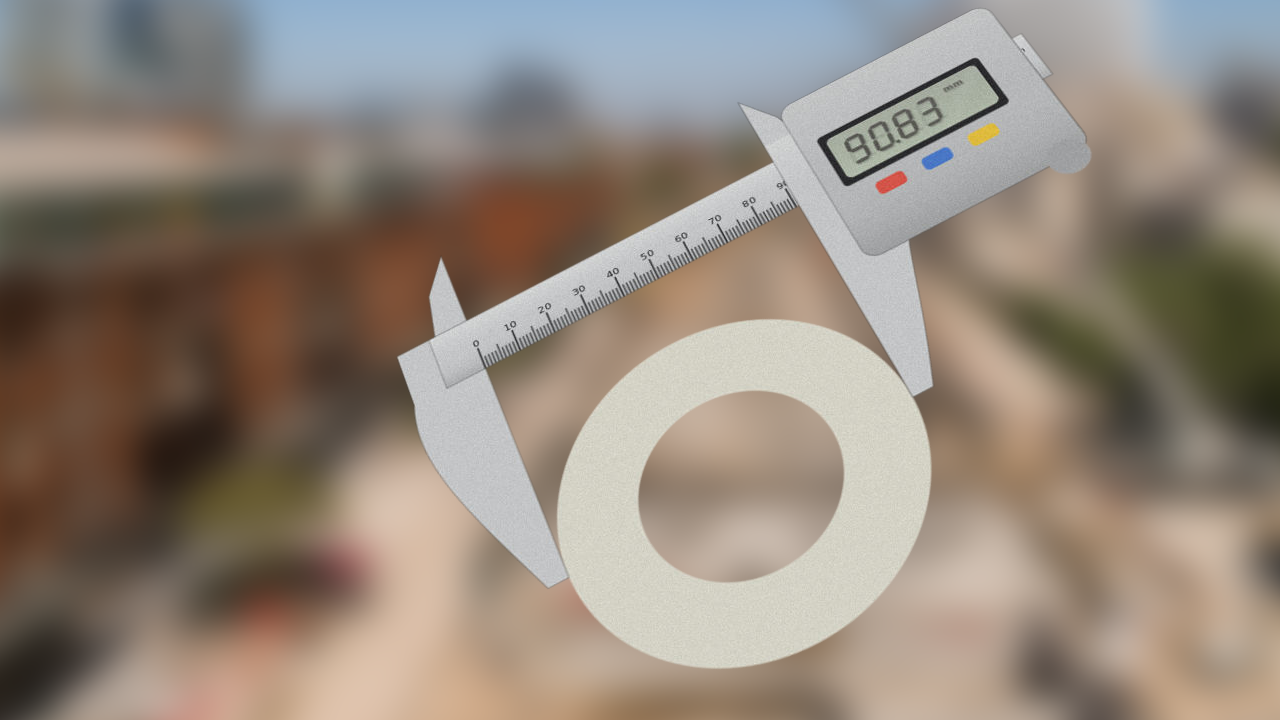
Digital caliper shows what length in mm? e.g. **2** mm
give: **90.83** mm
